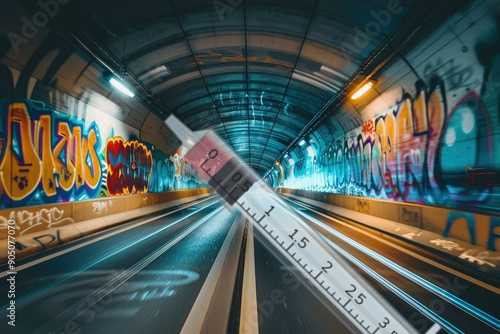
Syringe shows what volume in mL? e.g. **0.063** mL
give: **0.2** mL
